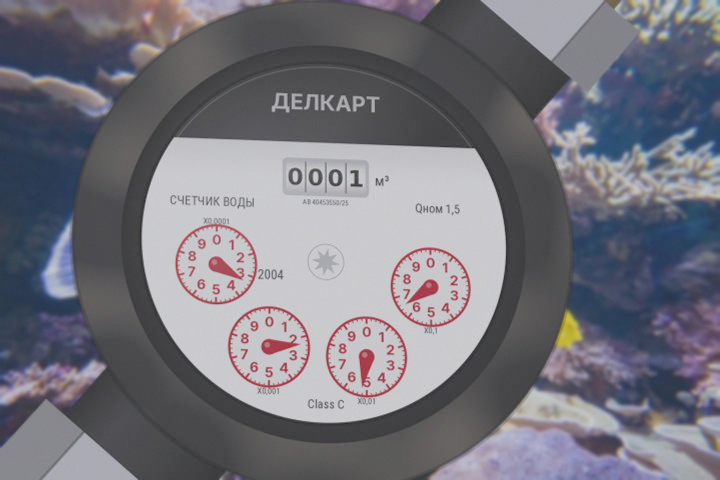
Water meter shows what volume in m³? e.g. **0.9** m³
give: **1.6523** m³
